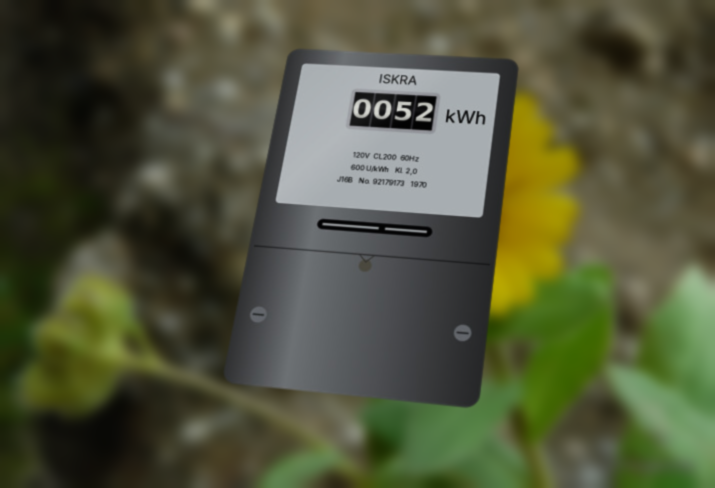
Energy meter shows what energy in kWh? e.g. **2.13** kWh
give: **52** kWh
